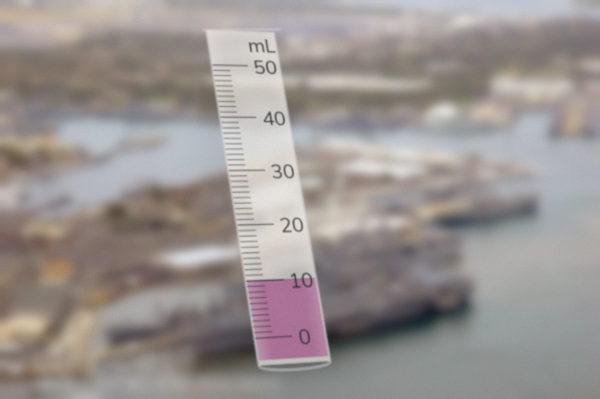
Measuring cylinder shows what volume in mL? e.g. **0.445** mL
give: **10** mL
